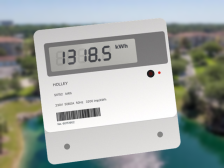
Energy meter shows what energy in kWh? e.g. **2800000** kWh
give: **1318.5** kWh
